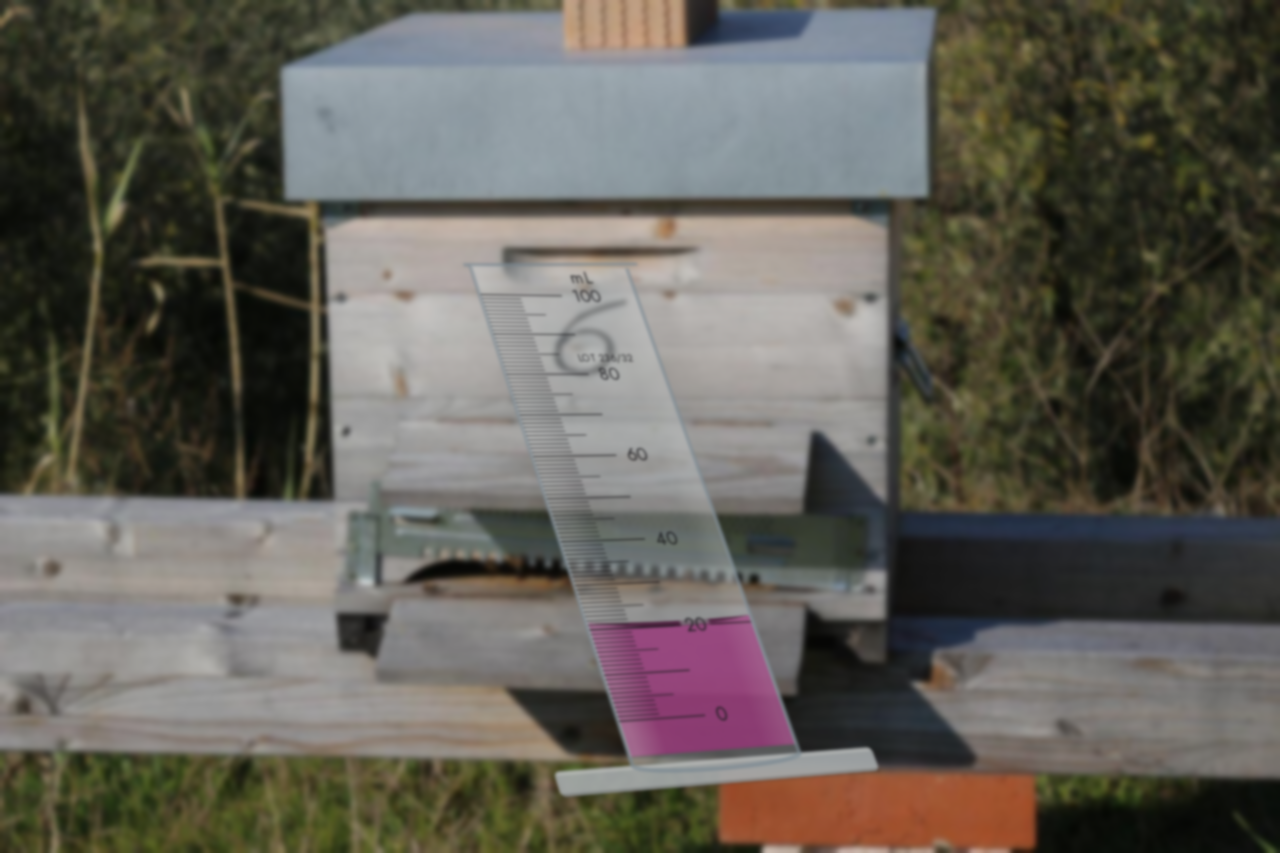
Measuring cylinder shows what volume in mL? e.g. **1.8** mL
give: **20** mL
